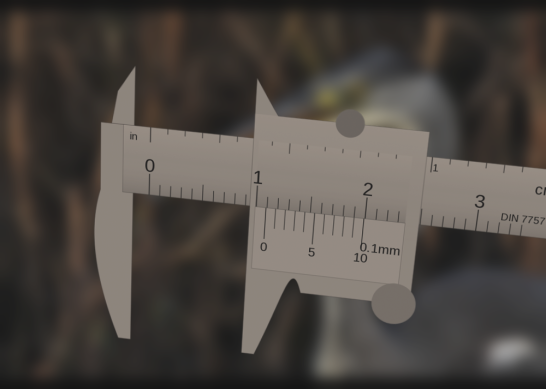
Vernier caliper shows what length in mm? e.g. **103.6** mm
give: **10.9** mm
